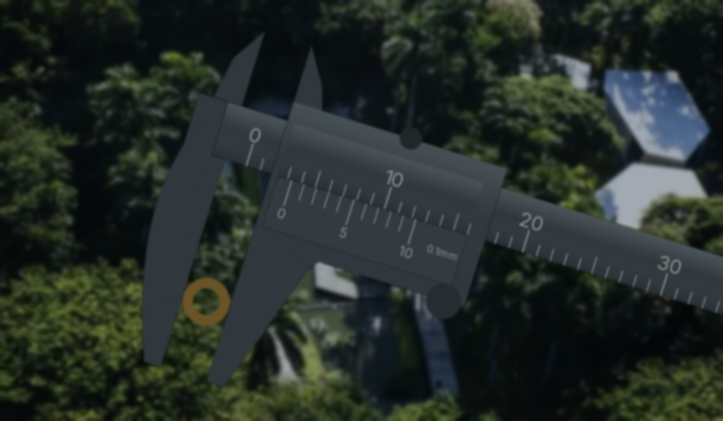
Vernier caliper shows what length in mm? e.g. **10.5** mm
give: **3.3** mm
